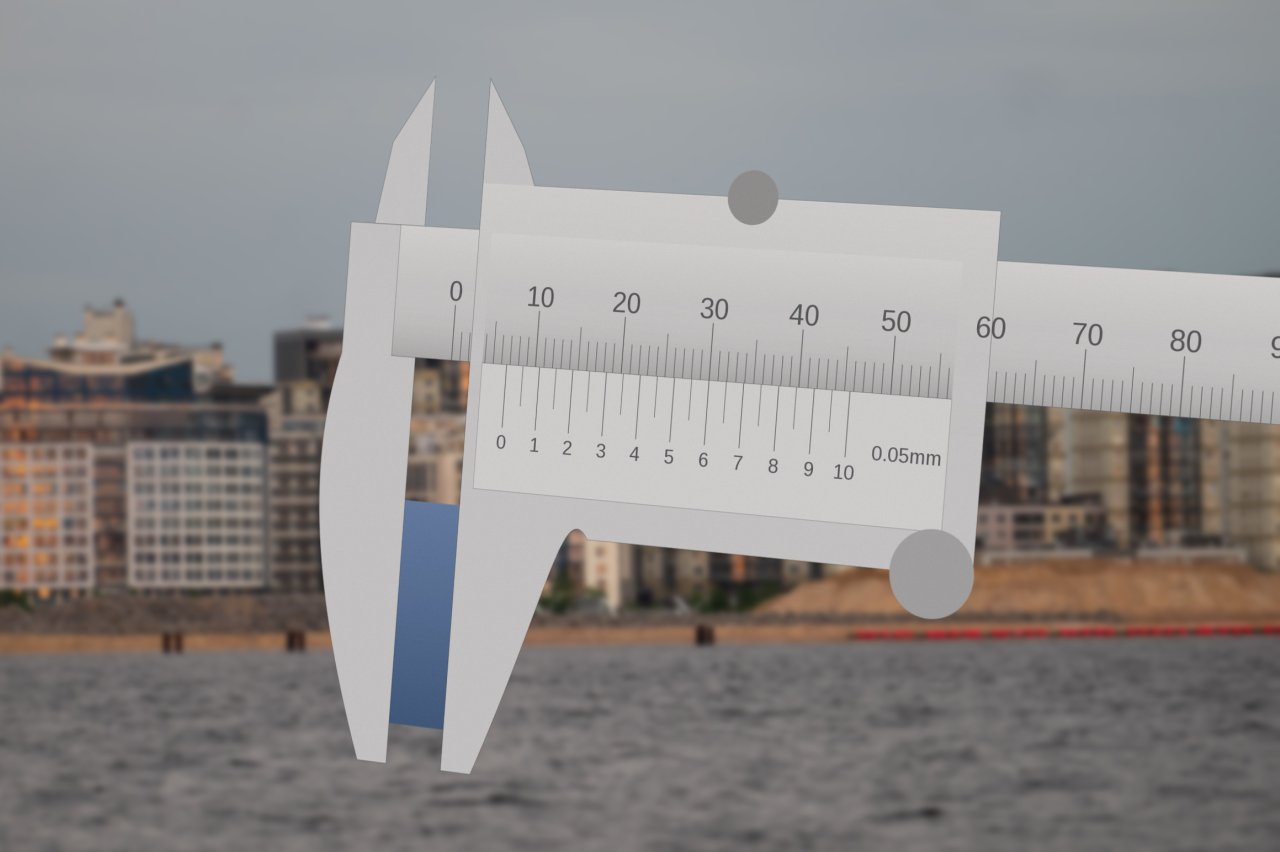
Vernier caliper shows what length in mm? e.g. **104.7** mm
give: **6.6** mm
